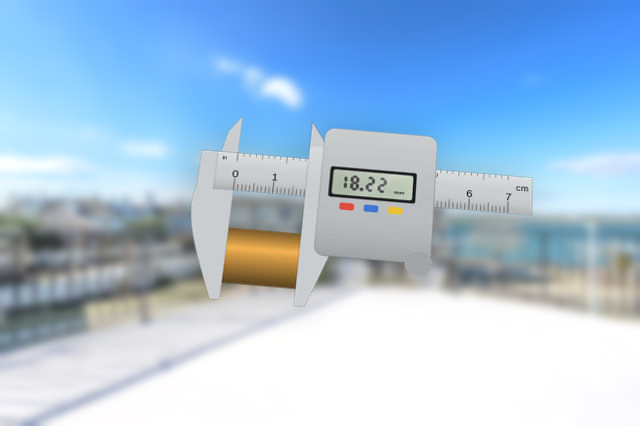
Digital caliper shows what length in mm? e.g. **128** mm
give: **18.22** mm
